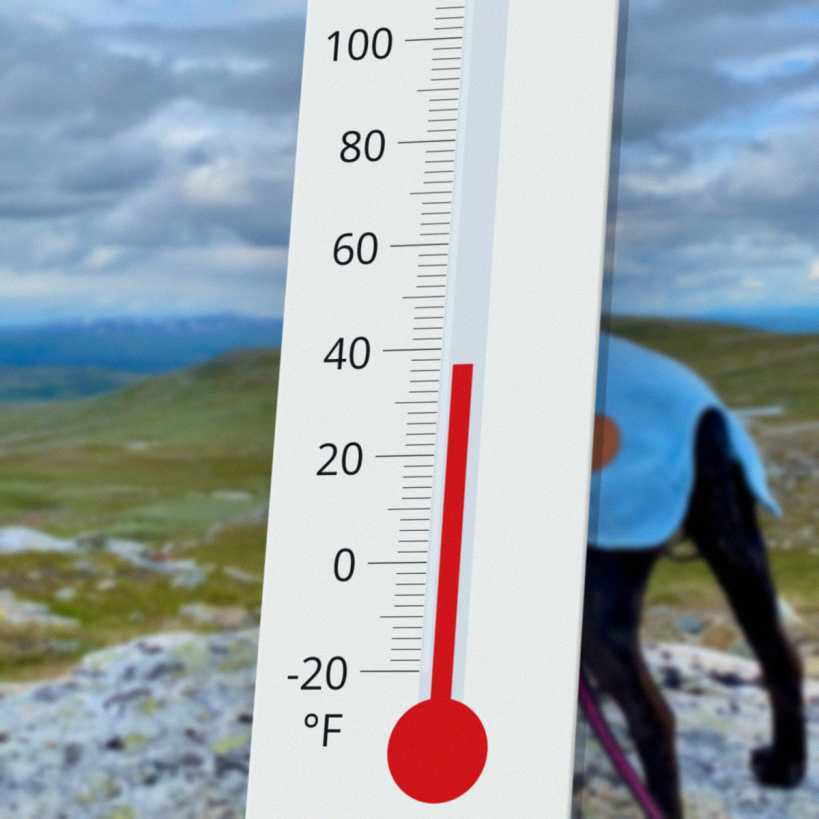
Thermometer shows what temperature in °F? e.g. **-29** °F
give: **37** °F
